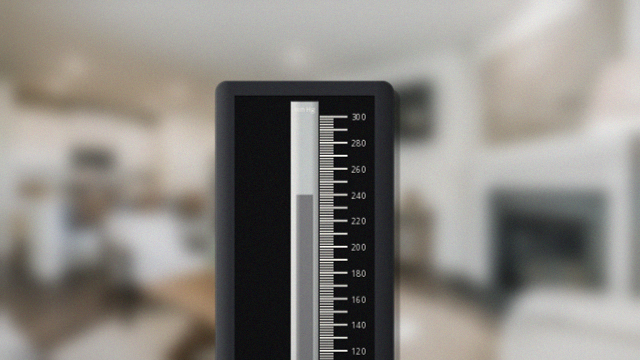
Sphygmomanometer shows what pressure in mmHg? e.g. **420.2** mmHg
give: **240** mmHg
